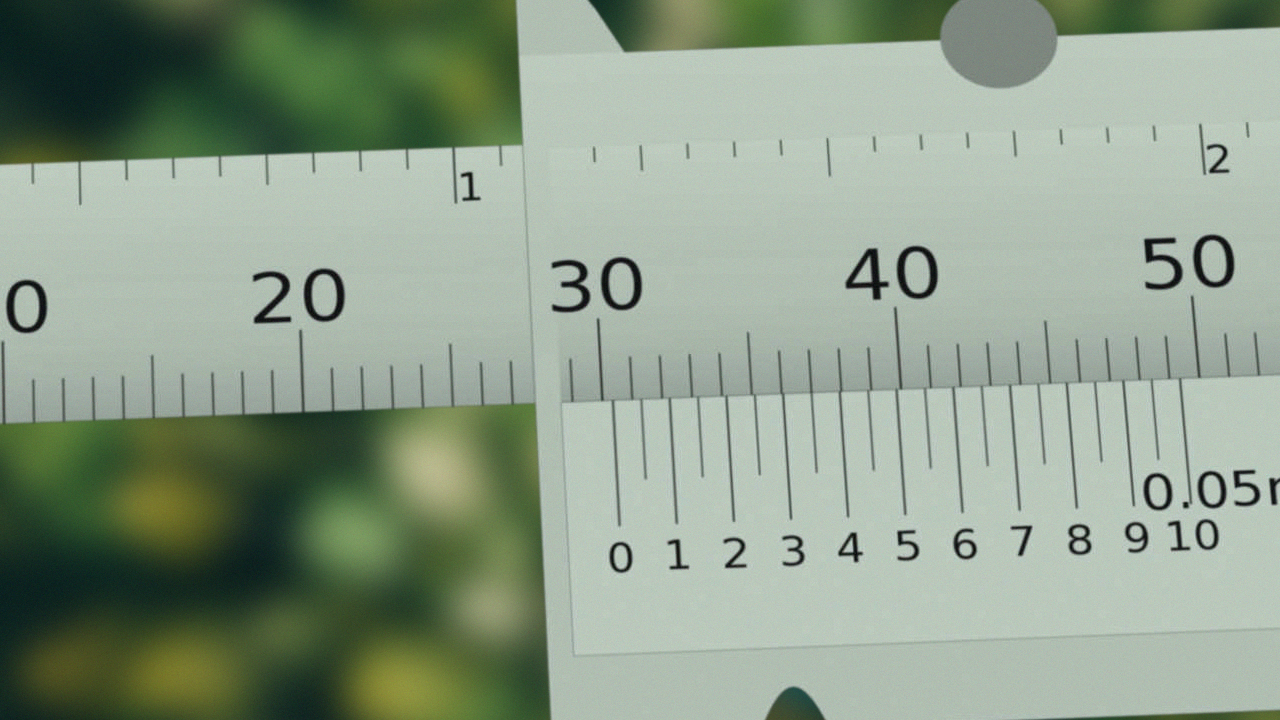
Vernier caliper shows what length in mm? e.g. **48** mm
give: **30.35** mm
